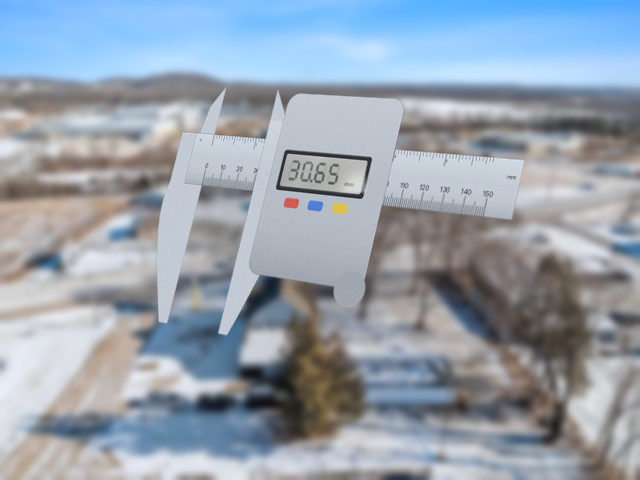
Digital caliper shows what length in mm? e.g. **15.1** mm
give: **30.65** mm
